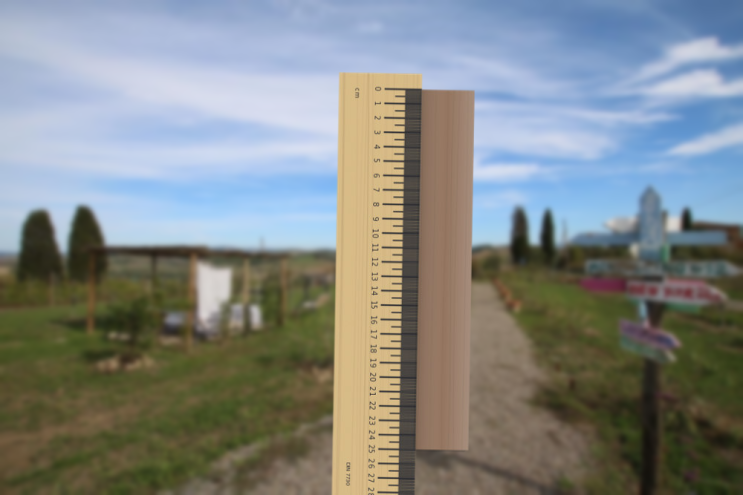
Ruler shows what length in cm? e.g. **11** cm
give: **25** cm
